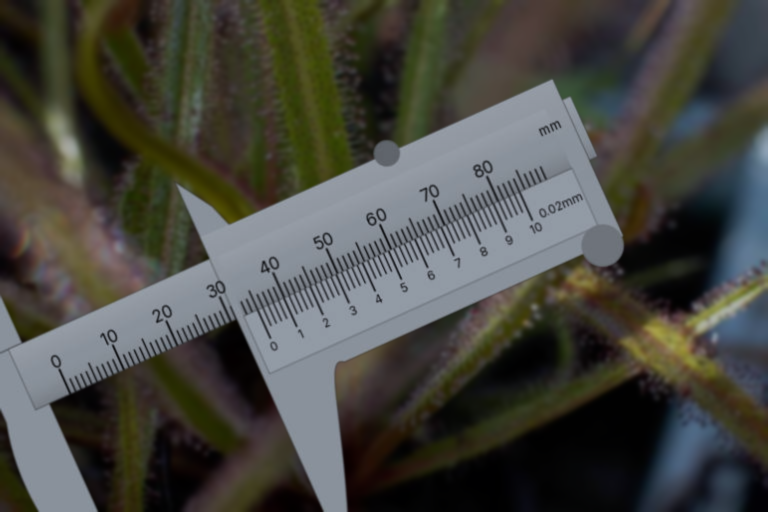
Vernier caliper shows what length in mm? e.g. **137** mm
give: **35.0** mm
